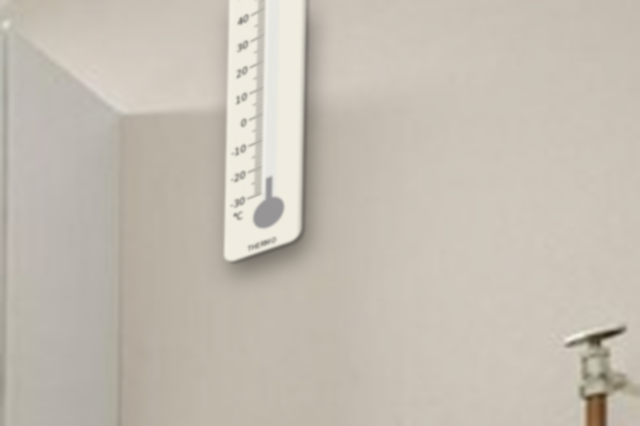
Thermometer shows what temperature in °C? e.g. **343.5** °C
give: **-25** °C
